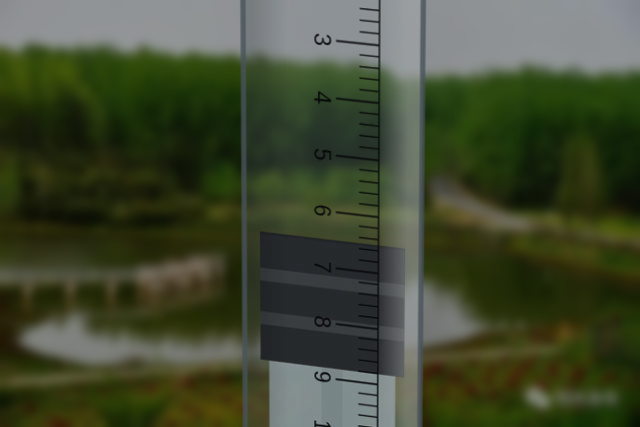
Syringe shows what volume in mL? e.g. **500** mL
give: **6.5** mL
